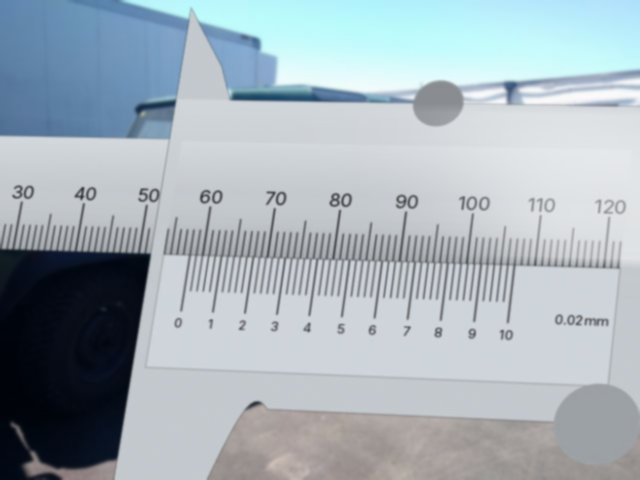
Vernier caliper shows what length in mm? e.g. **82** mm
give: **58.0** mm
